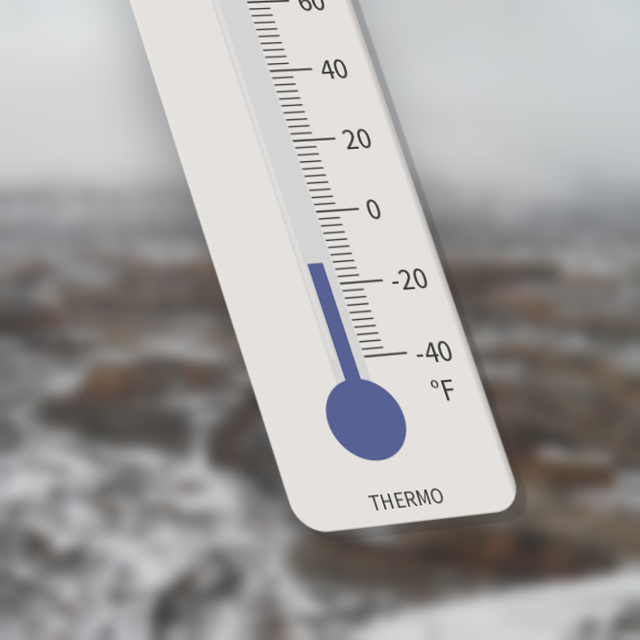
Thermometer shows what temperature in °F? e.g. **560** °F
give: **-14** °F
